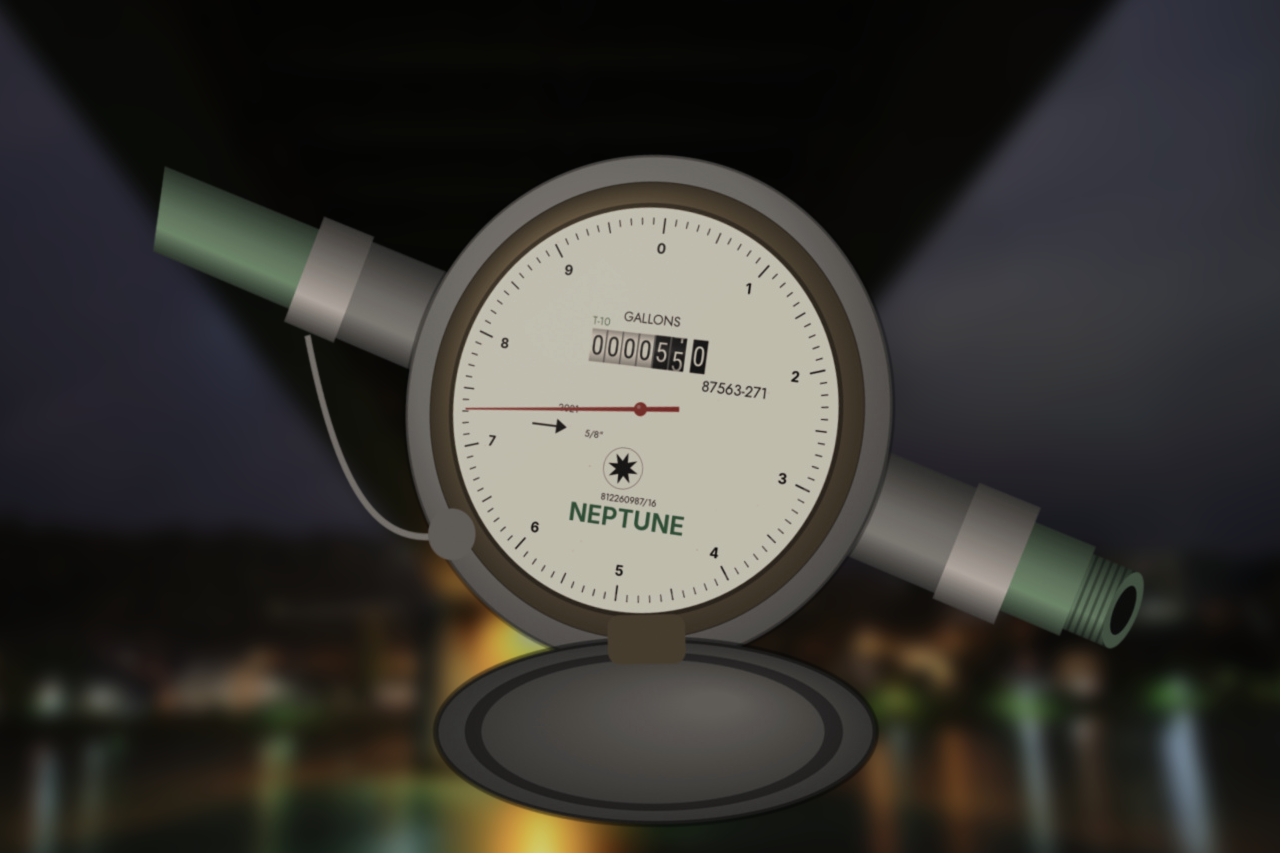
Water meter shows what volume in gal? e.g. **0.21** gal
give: **547.3** gal
